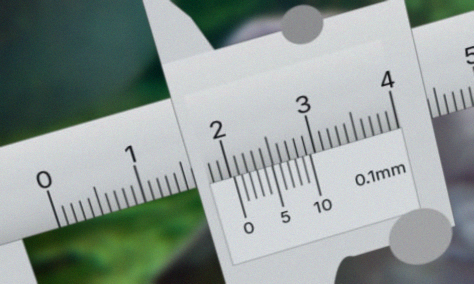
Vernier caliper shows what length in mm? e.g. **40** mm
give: **20.4** mm
